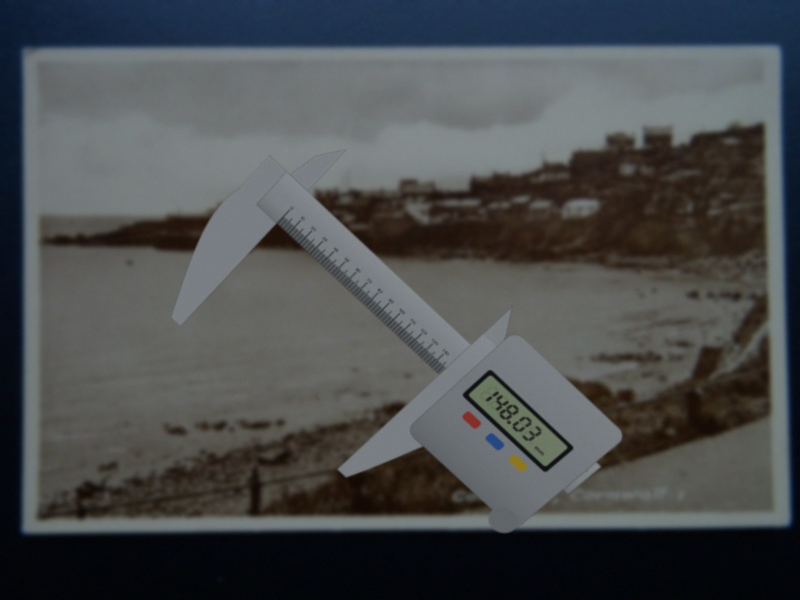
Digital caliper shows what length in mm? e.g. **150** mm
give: **148.03** mm
